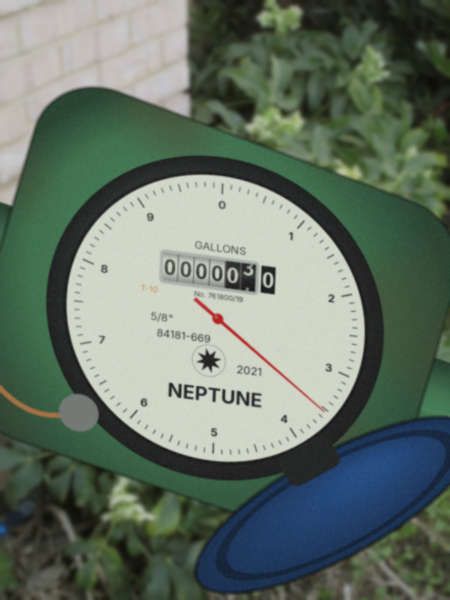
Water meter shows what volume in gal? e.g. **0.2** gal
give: **33.5** gal
